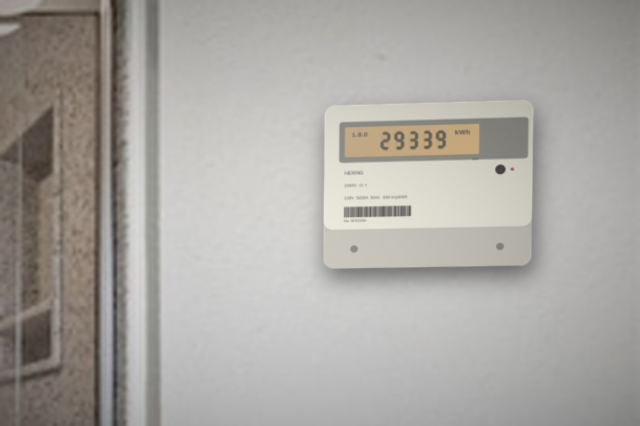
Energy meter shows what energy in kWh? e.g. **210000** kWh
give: **29339** kWh
